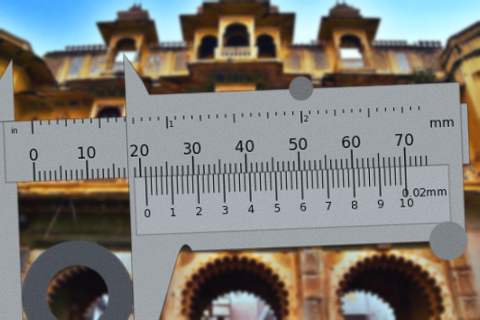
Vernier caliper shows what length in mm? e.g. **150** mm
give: **21.0** mm
